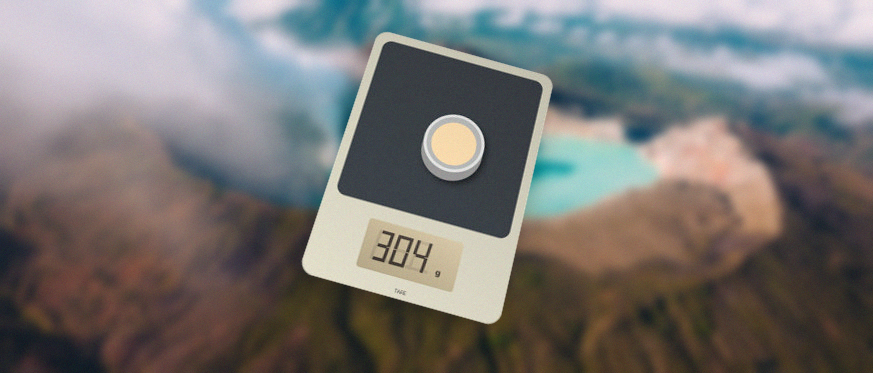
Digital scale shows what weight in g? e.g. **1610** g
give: **304** g
